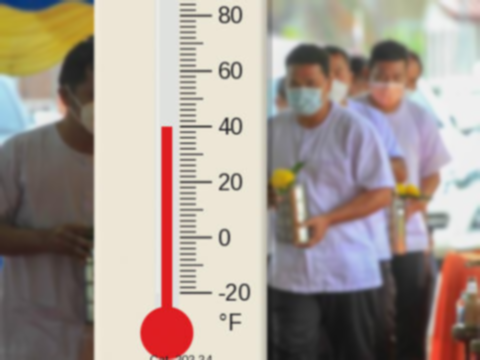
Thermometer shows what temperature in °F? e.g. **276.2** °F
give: **40** °F
